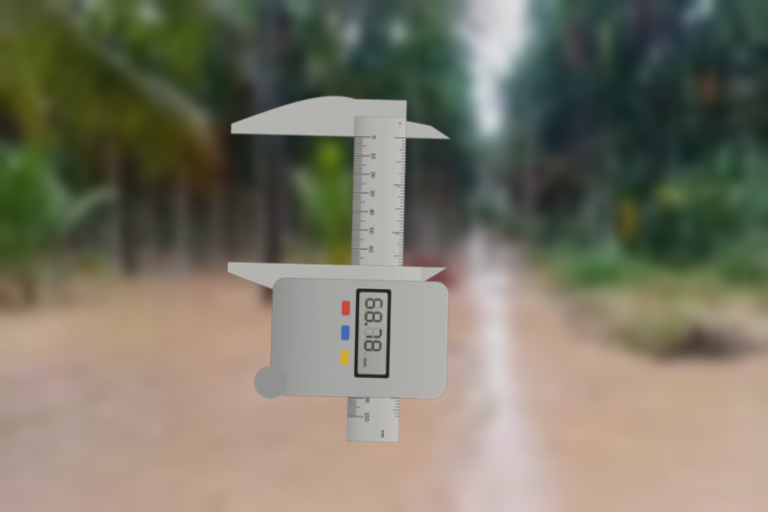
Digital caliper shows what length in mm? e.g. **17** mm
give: **68.78** mm
